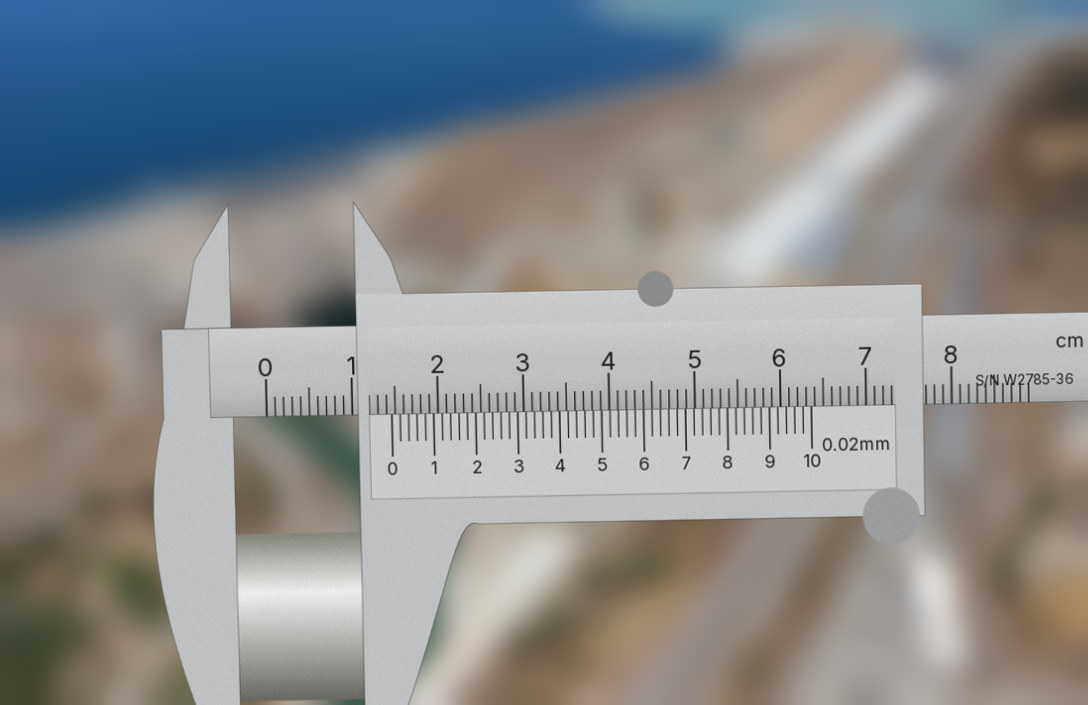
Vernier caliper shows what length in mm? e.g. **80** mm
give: **14.6** mm
